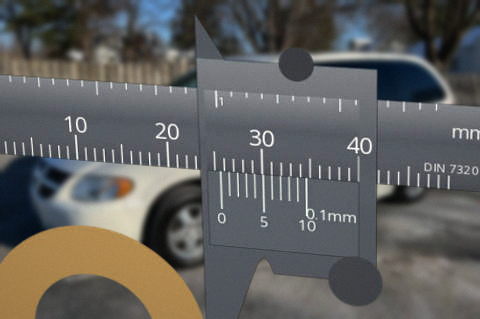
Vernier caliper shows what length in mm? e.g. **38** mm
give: **25.6** mm
